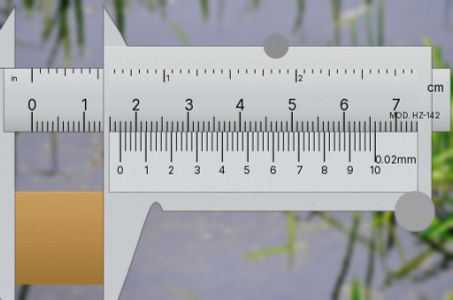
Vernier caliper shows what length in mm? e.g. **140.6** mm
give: **17.0** mm
